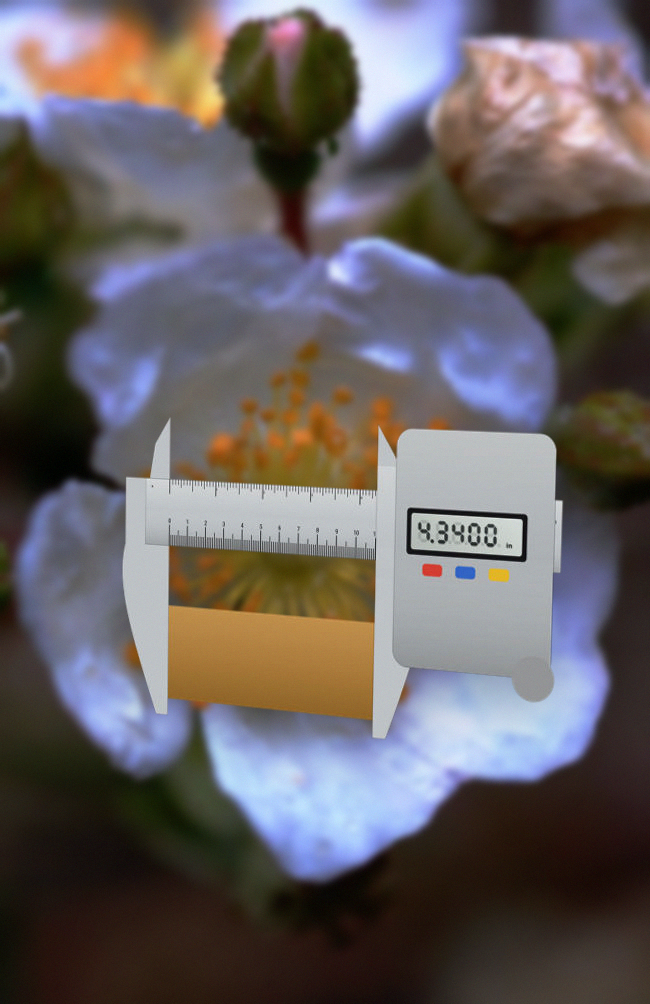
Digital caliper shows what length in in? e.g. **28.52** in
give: **4.3400** in
